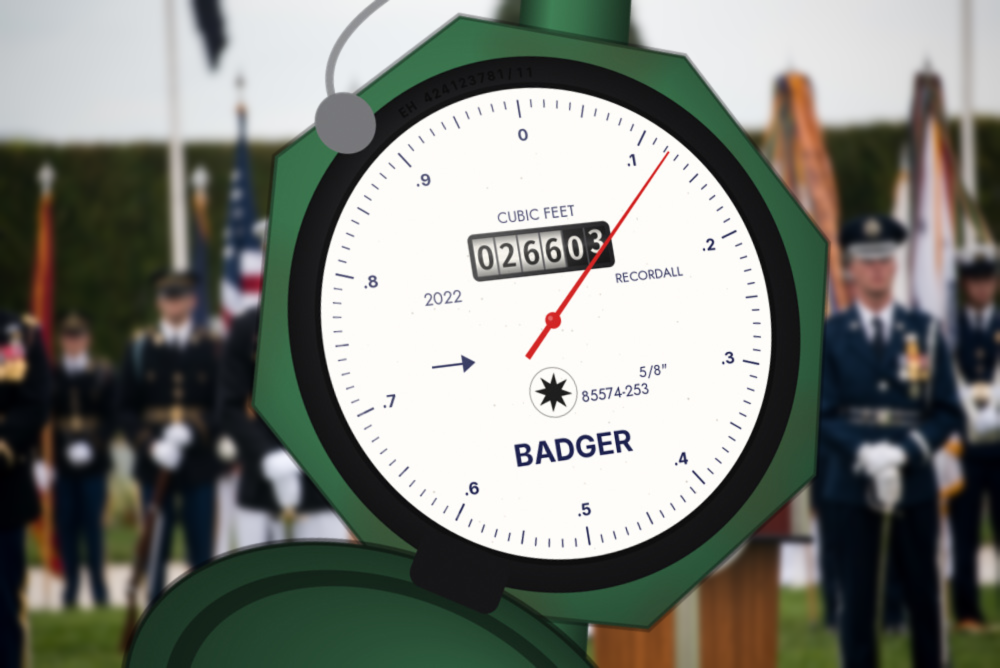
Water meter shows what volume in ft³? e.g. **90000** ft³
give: **26603.12** ft³
